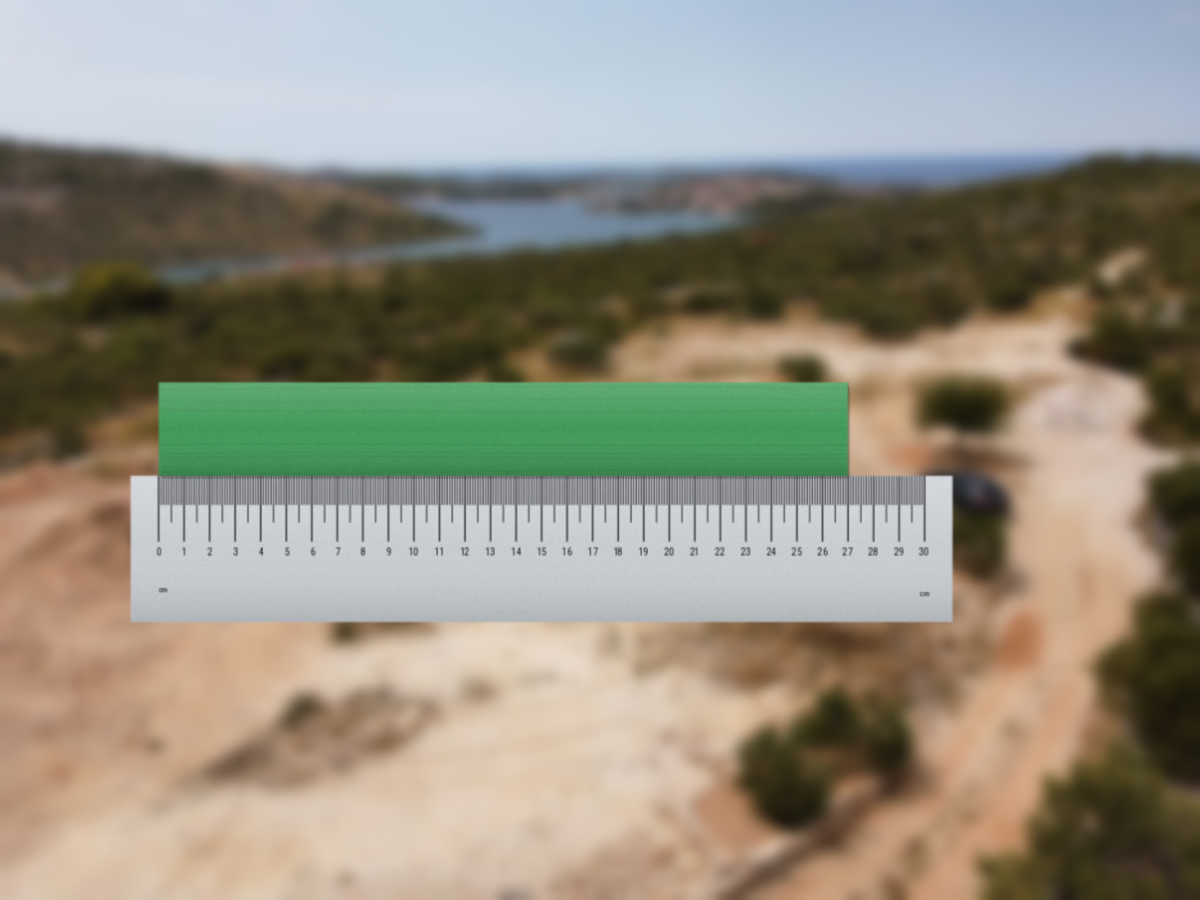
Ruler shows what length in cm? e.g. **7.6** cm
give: **27** cm
